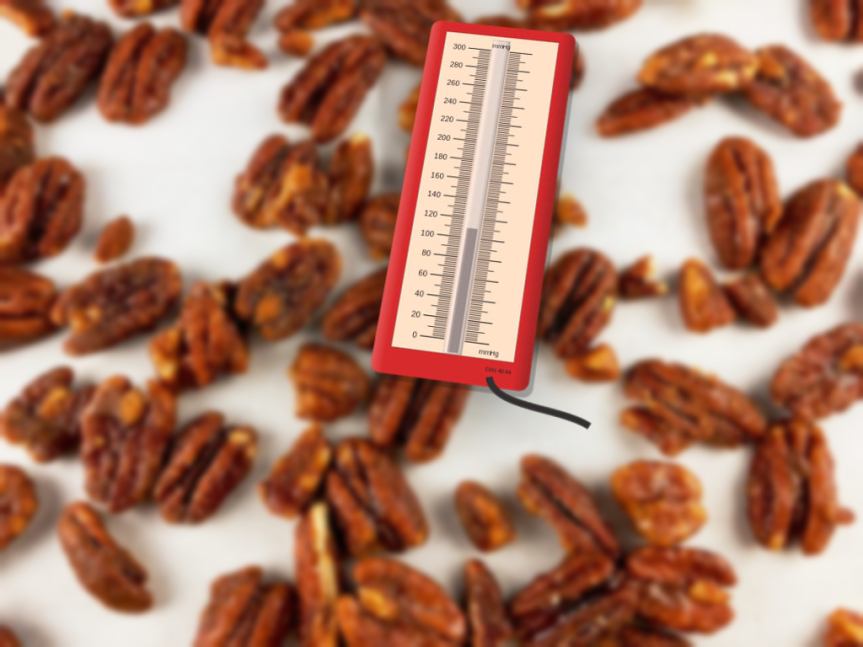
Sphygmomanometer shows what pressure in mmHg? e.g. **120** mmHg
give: **110** mmHg
